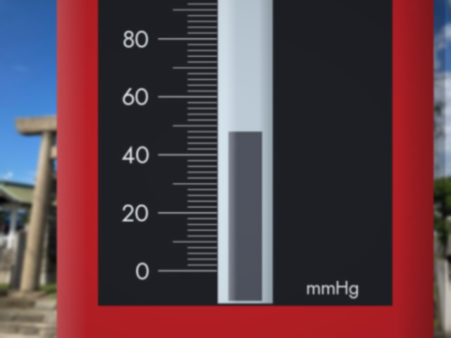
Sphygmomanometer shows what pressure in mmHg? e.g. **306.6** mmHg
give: **48** mmHg
